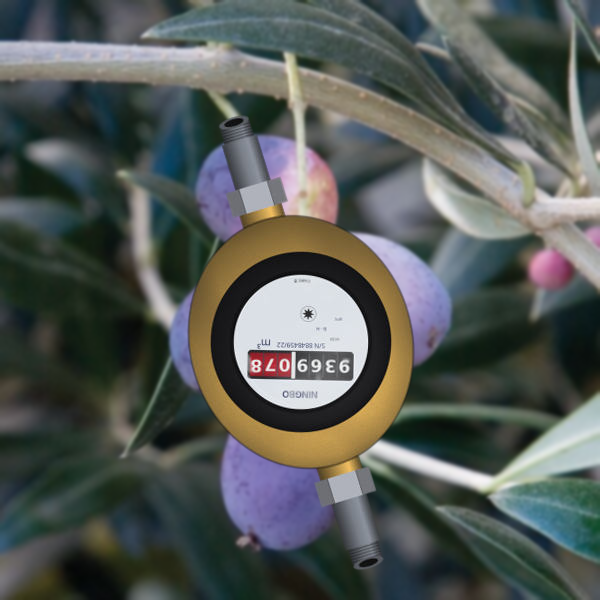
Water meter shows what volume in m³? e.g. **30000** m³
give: **9369.078** m³
